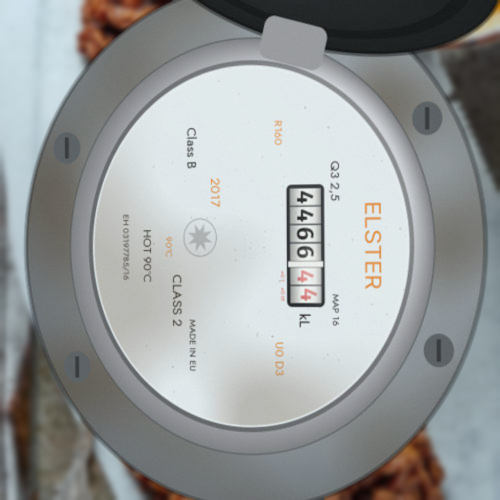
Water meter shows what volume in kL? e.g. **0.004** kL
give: **4466.44** kL
